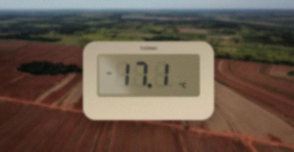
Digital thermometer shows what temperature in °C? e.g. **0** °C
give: **-17.1** °C
